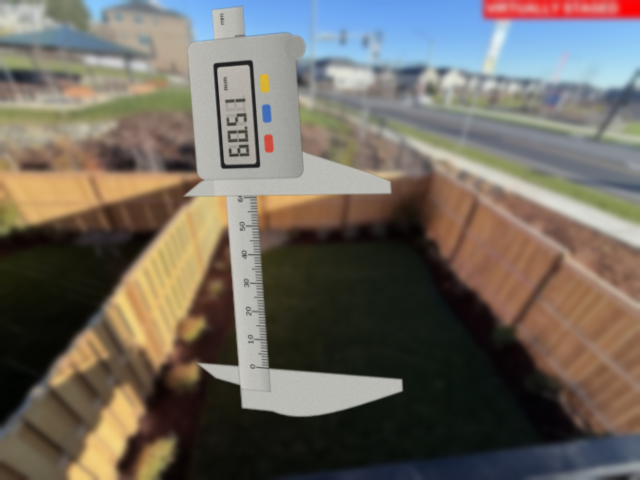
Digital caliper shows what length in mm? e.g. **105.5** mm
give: **60.51** mm
